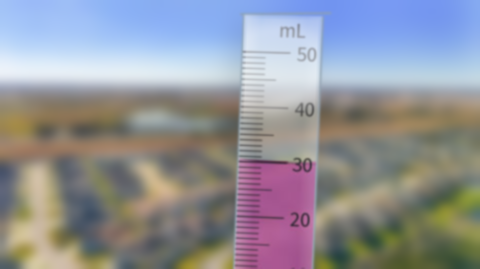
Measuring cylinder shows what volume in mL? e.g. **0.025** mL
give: **30** mL
